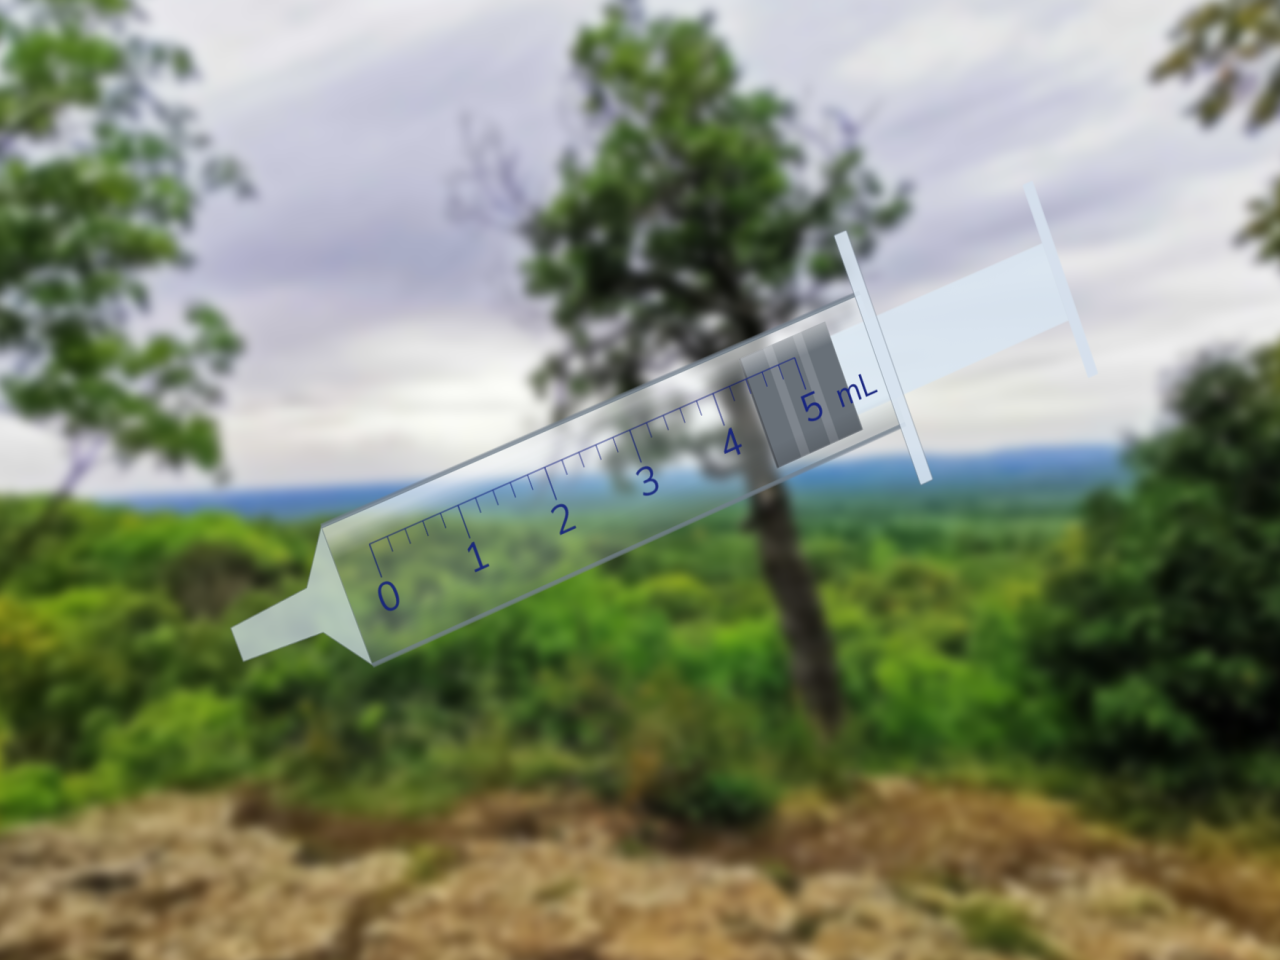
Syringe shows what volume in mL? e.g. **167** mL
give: **4.4** mL
